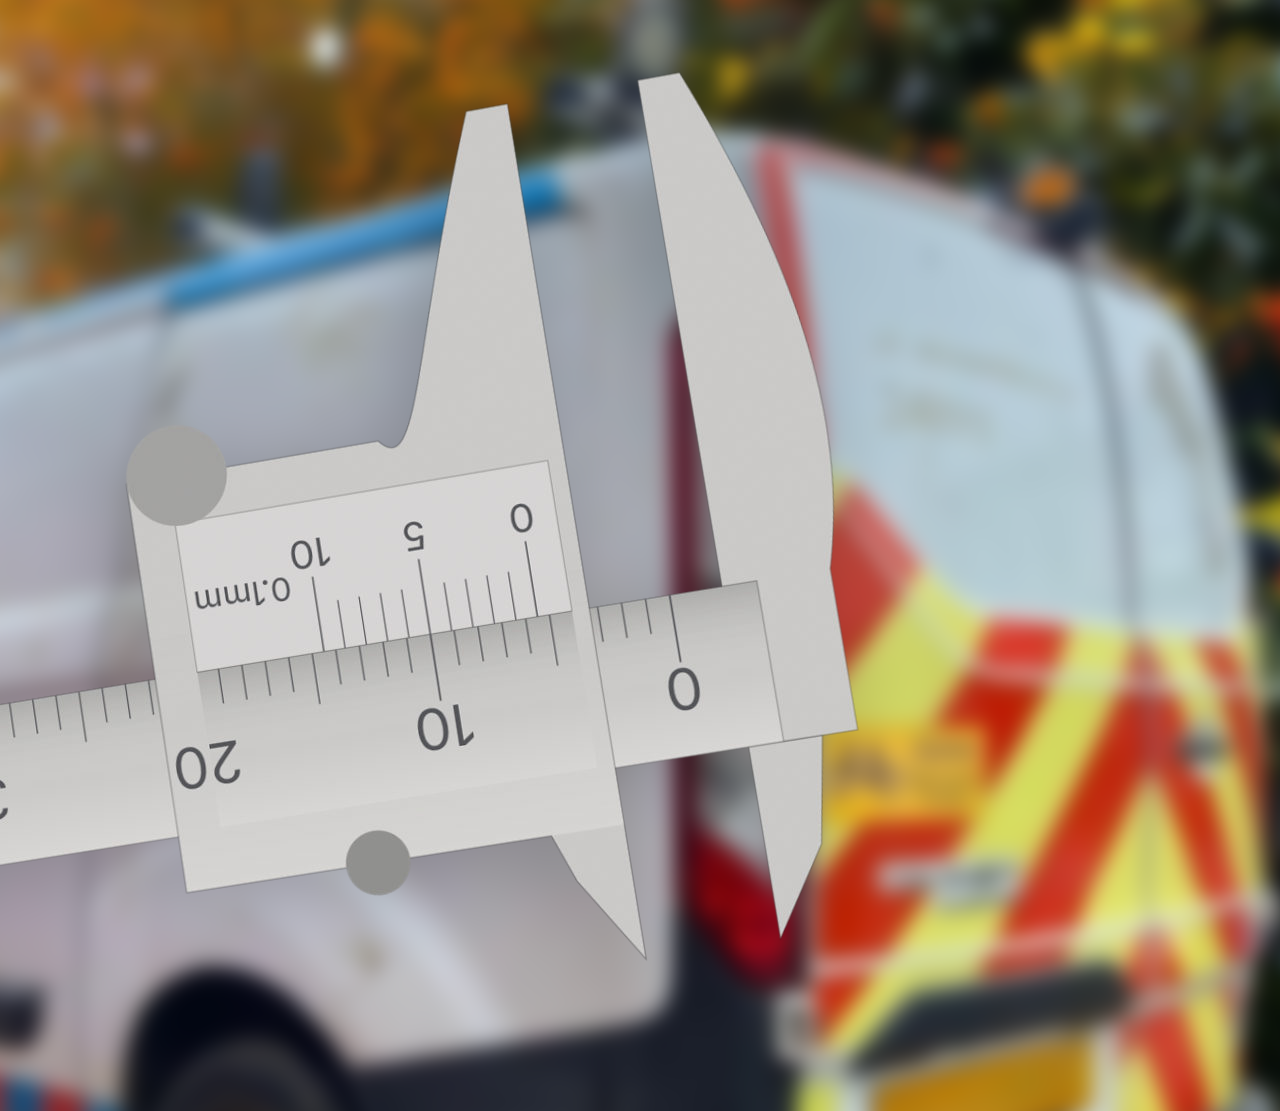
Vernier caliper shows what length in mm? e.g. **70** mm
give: **5.5** mm
